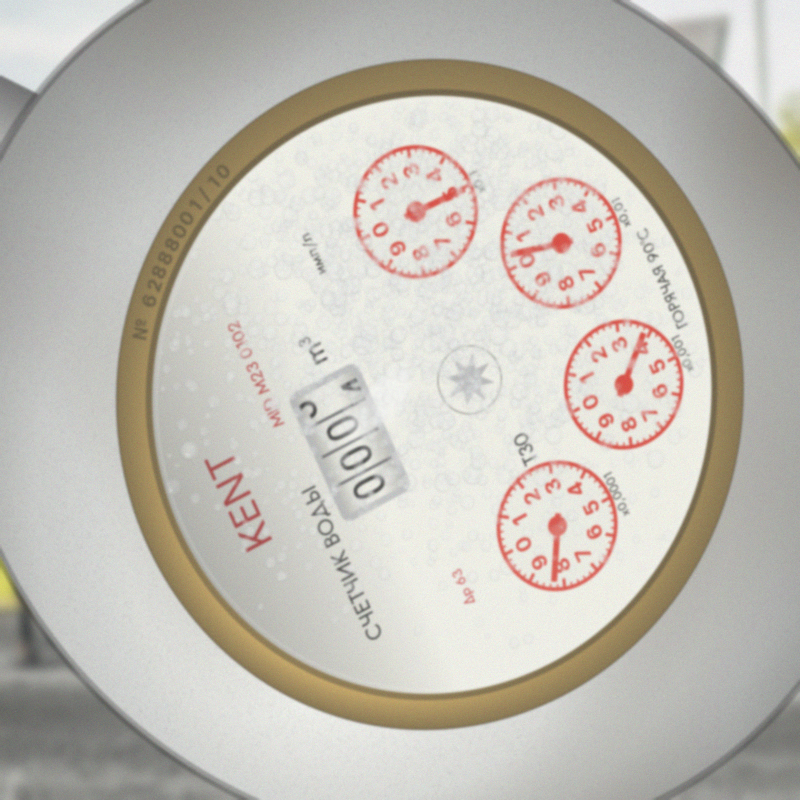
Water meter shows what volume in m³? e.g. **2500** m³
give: **3.5038** m³
